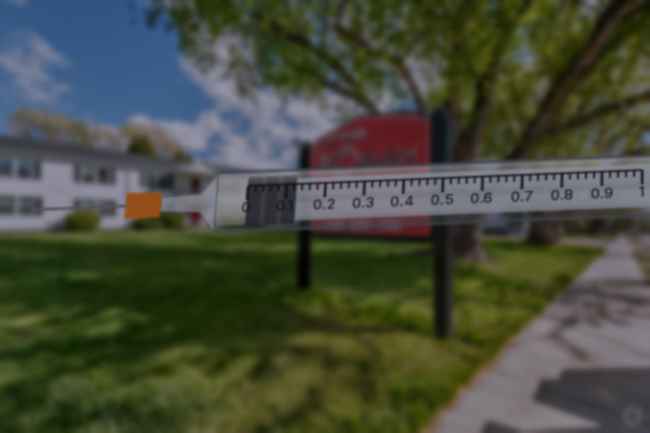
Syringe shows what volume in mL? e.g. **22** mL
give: **0** mL
